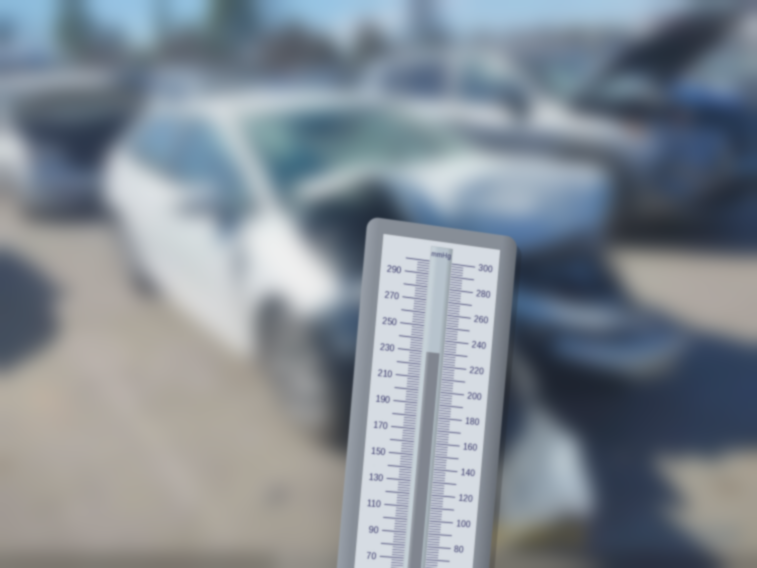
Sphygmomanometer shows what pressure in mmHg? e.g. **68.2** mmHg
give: **230** mmHg
